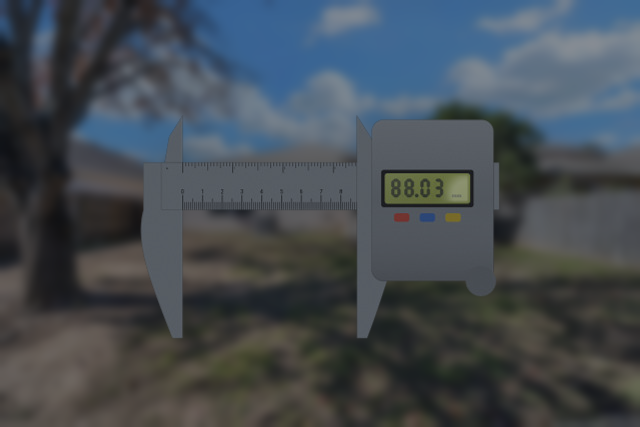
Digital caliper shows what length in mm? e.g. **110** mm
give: **88.03** mm
